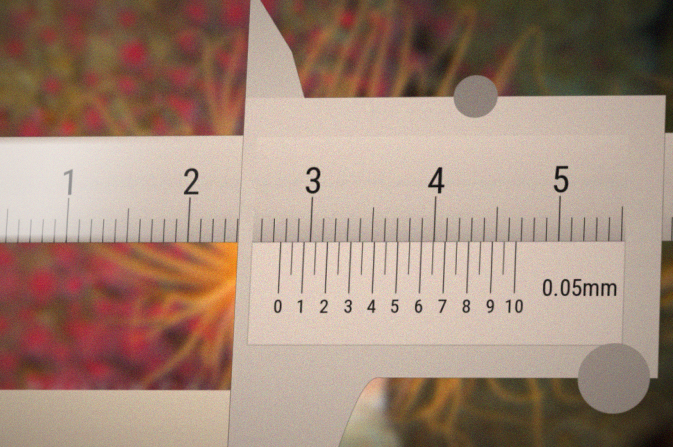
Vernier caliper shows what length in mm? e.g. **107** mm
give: **27.6** mm
